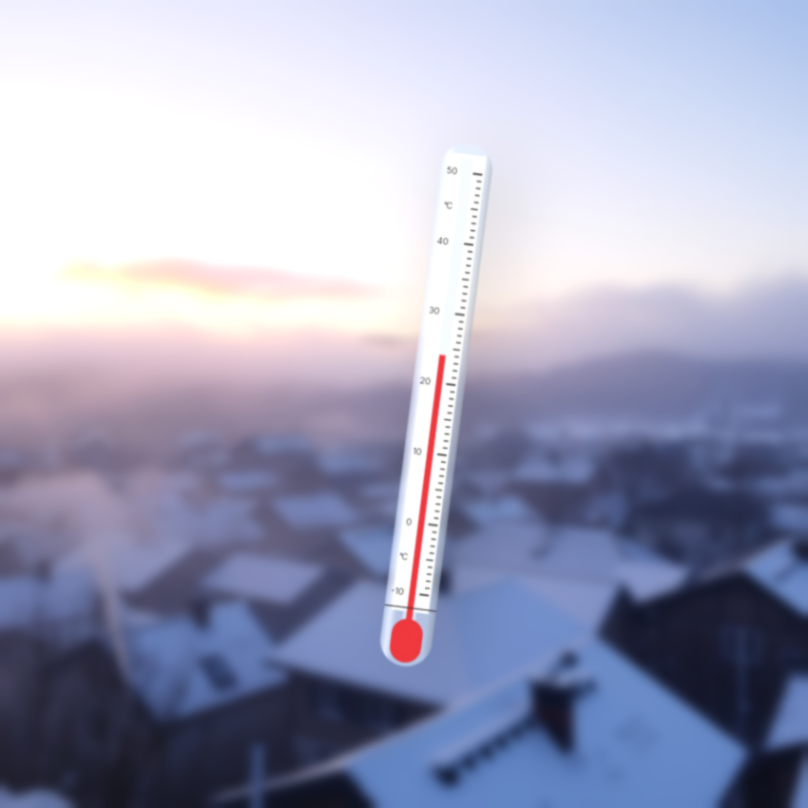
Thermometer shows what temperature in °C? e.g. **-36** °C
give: **24** °C
